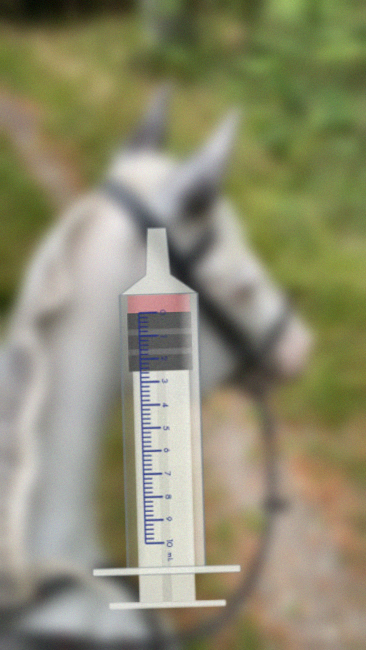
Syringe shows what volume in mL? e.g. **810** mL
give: **0** mL
